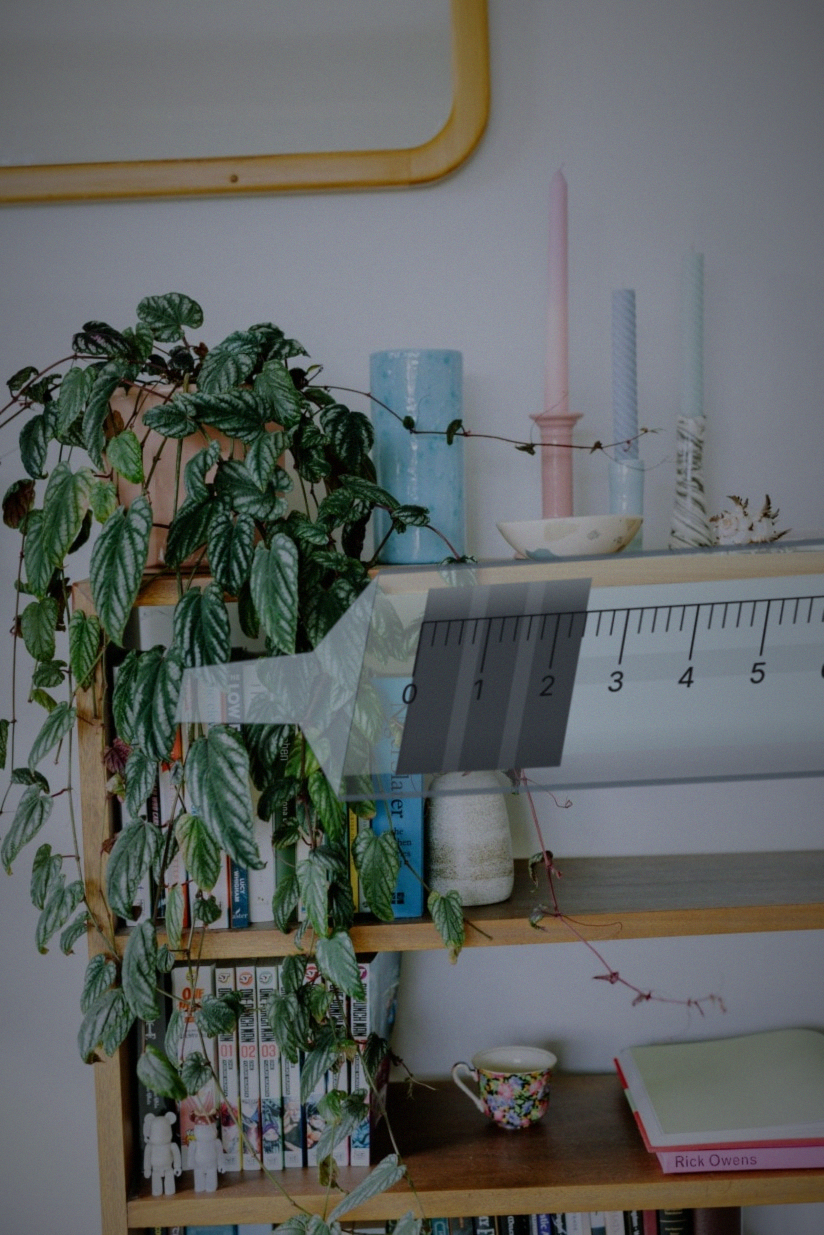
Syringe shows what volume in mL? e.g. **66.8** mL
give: **0** mL
